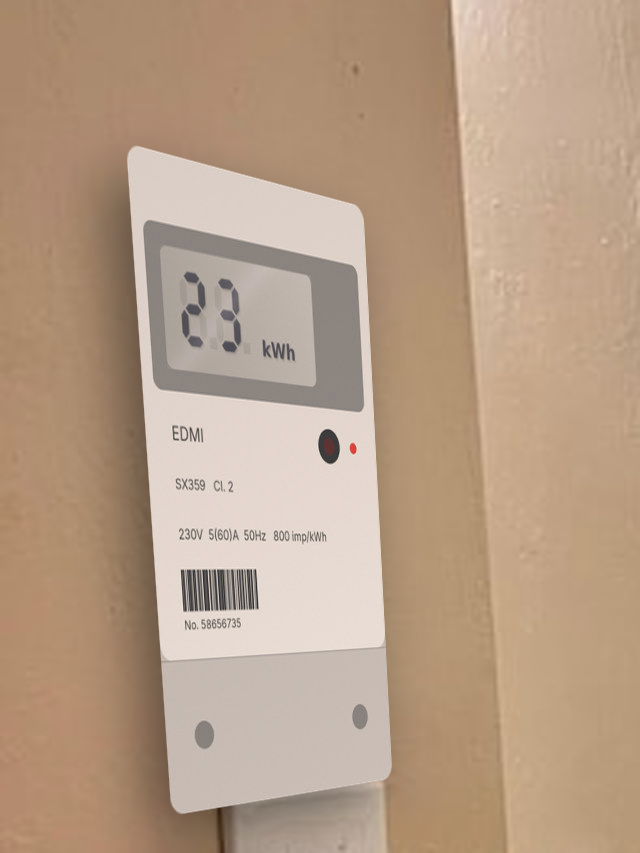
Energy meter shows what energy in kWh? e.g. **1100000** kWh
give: **23** kWh
